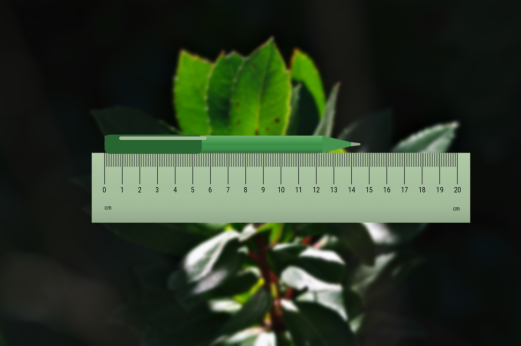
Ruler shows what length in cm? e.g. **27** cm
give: **14.5** cm
